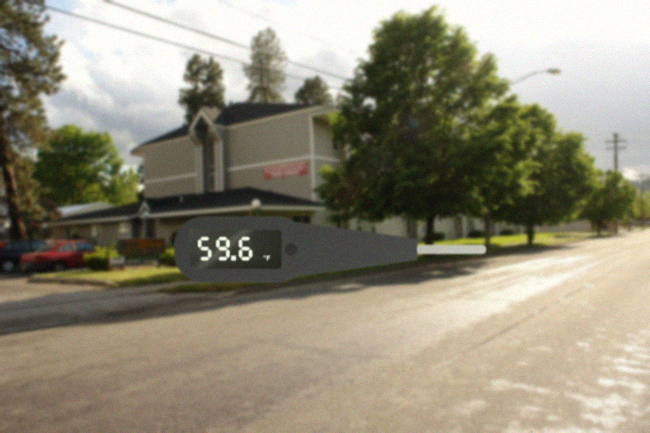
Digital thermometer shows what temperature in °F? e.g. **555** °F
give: **59.6** °F
